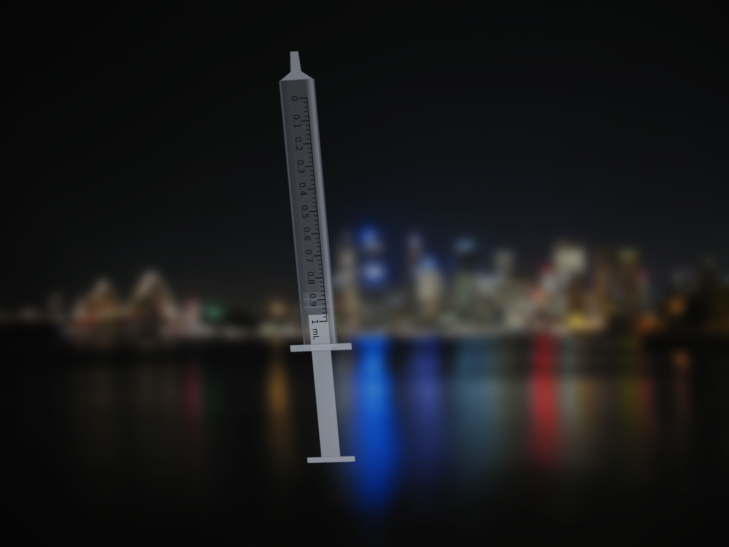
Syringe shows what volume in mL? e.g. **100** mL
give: **0.86** mL
